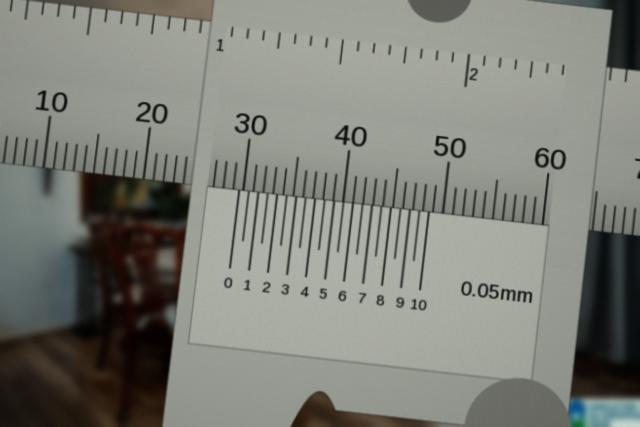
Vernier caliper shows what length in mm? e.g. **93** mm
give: **29.6** mm
